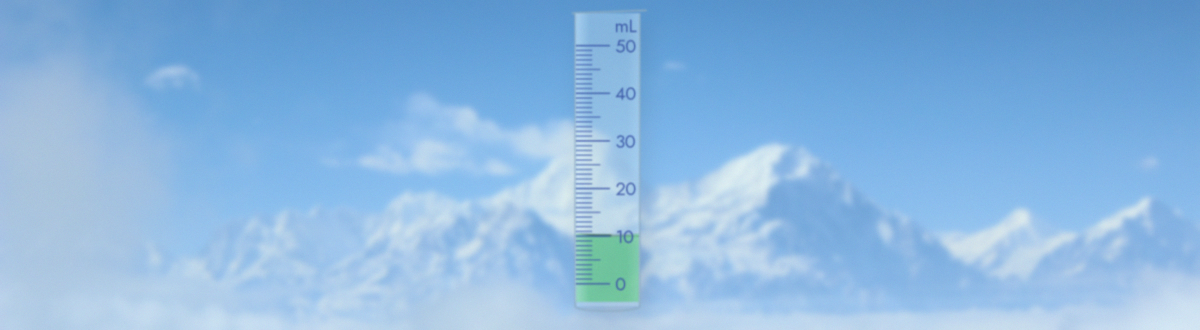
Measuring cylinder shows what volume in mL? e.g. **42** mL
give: **10** mL
